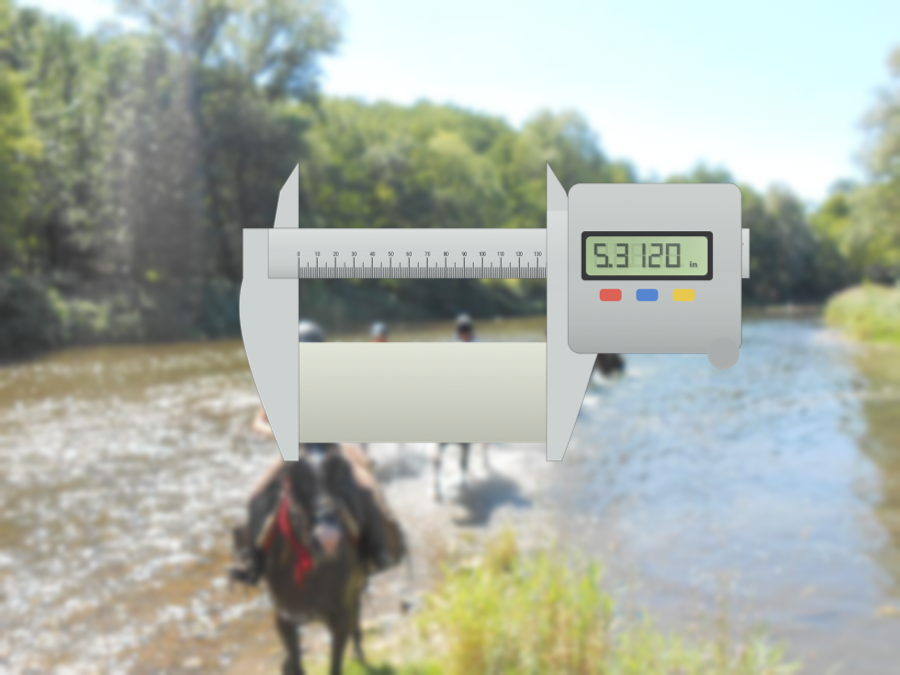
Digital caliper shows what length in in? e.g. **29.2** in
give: **5.3120** in
